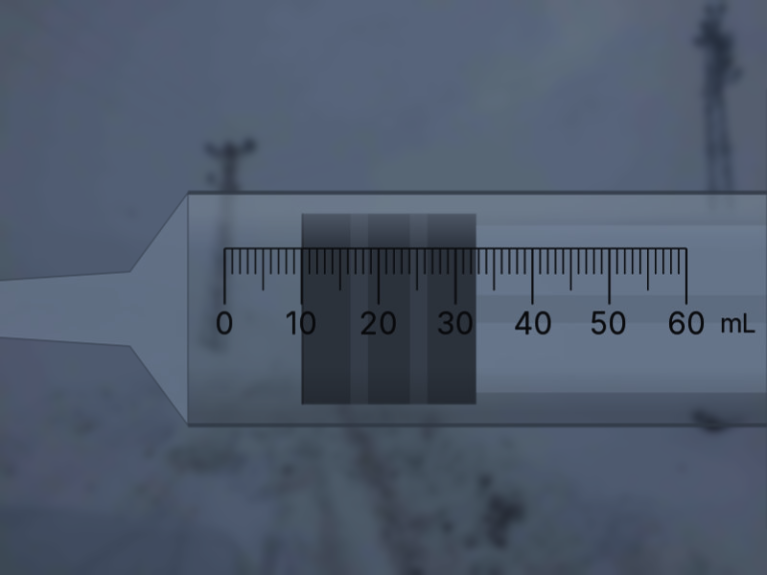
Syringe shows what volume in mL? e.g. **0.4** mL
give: **10** mL
